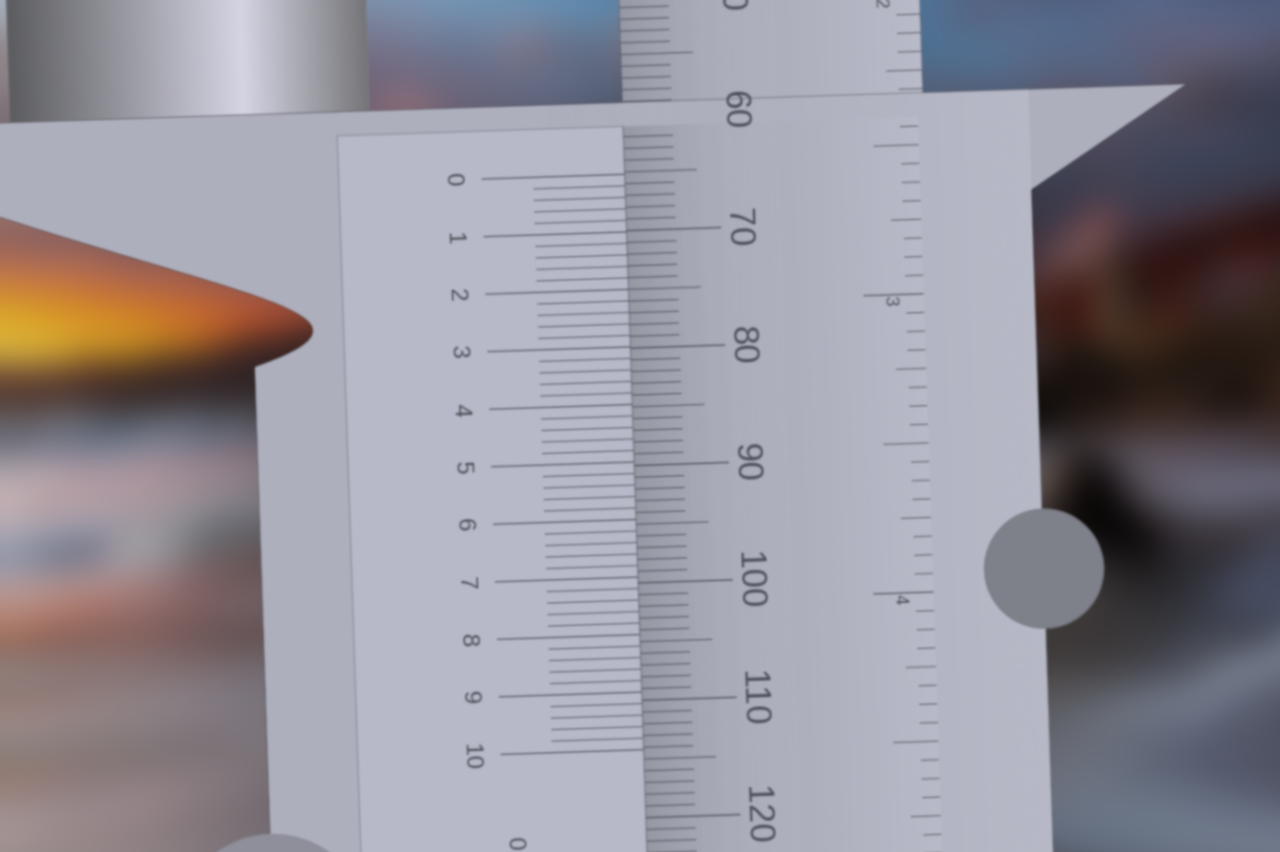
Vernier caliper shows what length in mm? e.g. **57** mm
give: **65.2** mm
